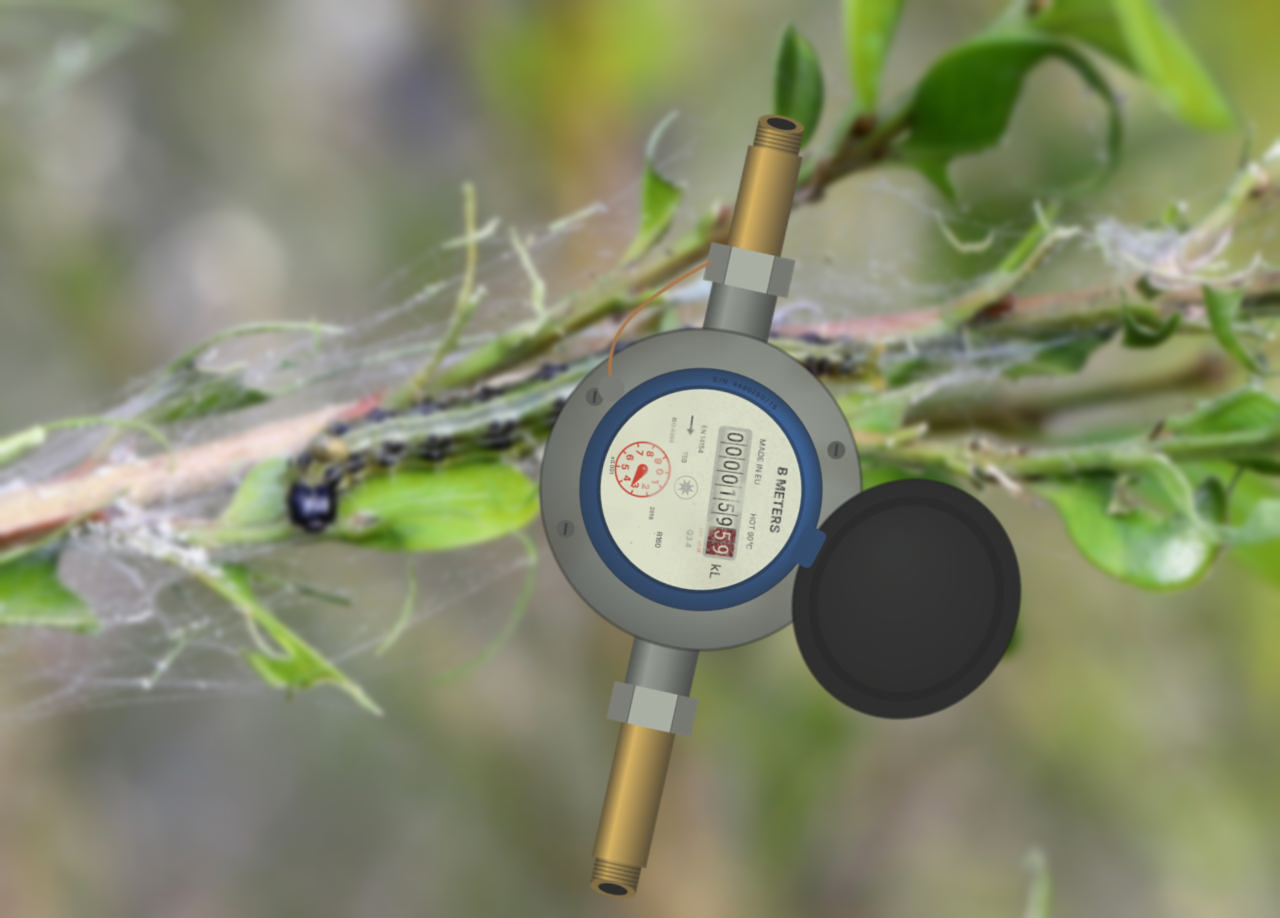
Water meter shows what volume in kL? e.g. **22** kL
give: **159.593** kL
